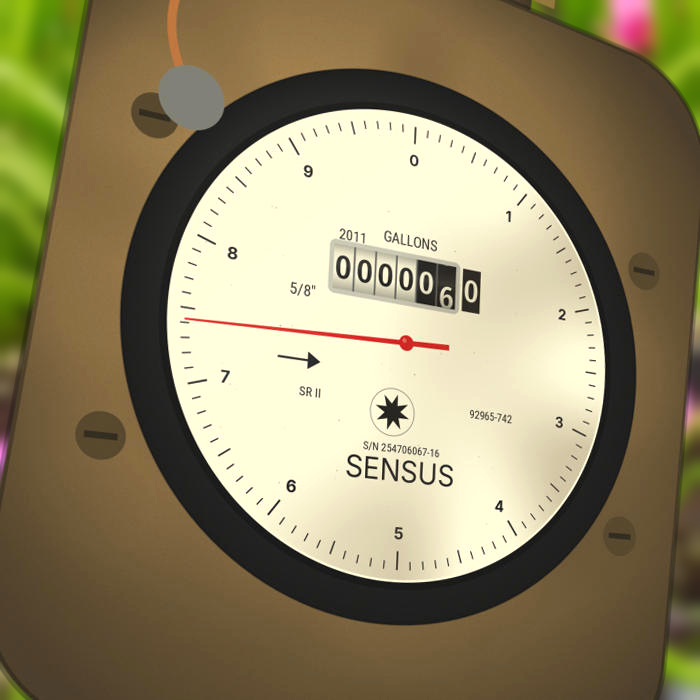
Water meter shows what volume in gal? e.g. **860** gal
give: **57.4** gal
